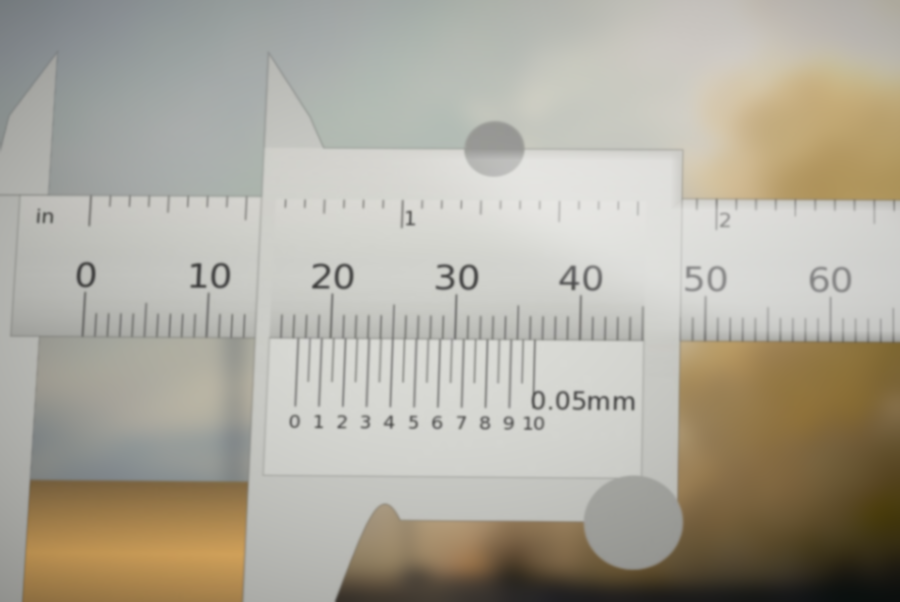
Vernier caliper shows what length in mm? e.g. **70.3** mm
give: **17.4** mm
